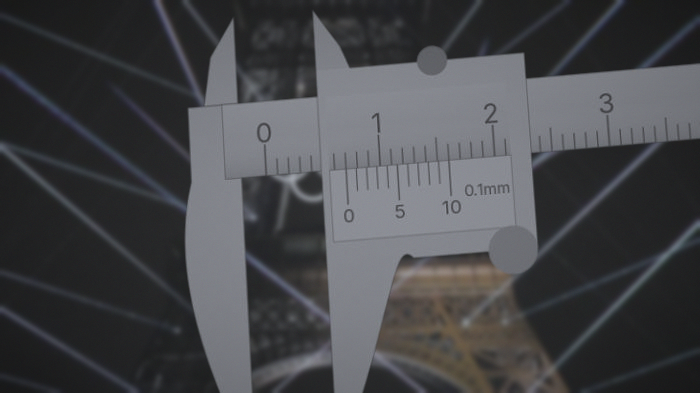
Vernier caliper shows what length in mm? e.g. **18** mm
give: **7.0** mm
